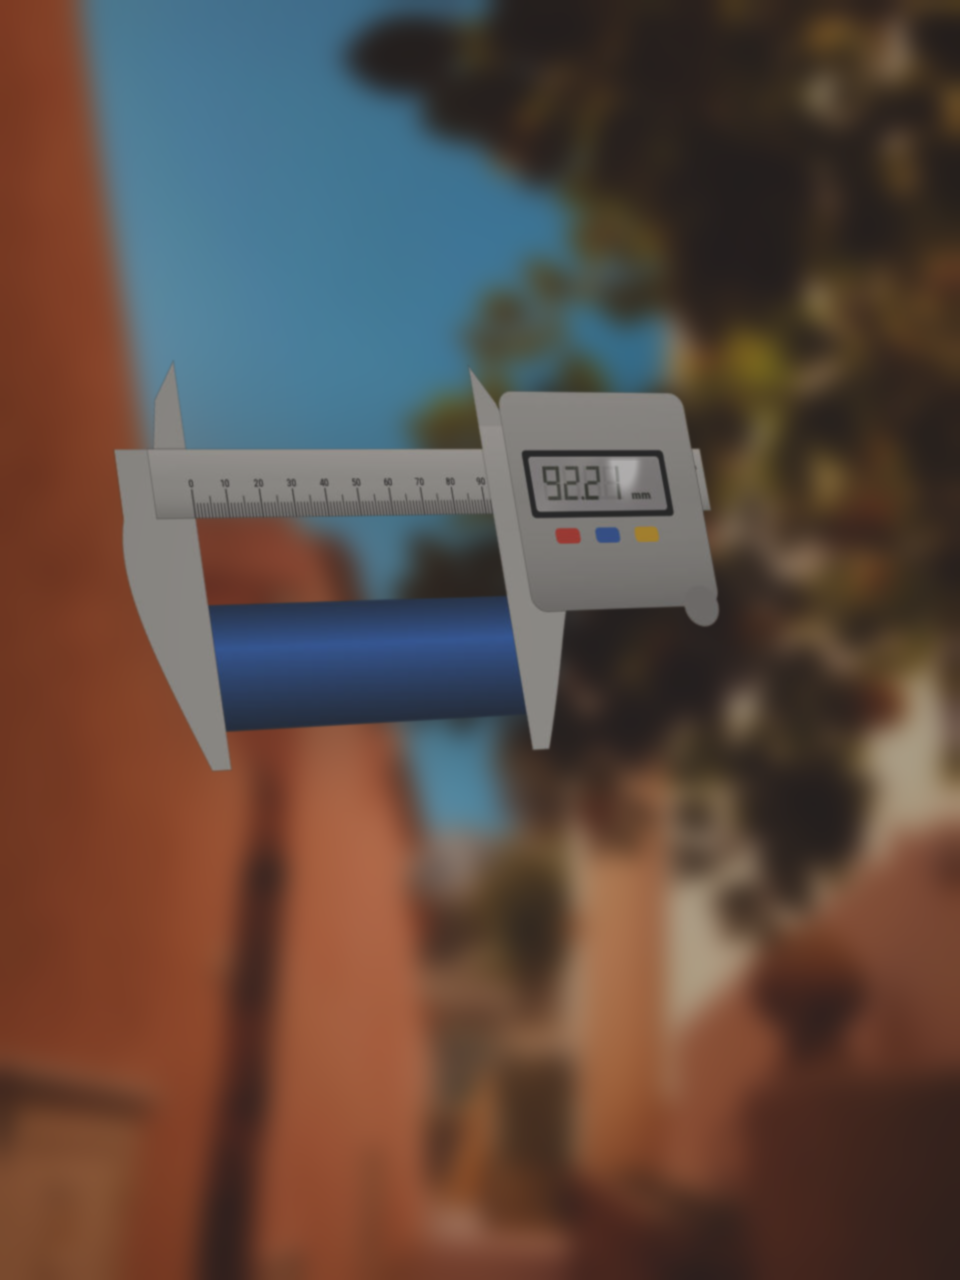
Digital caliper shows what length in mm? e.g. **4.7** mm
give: **92.21** mm
